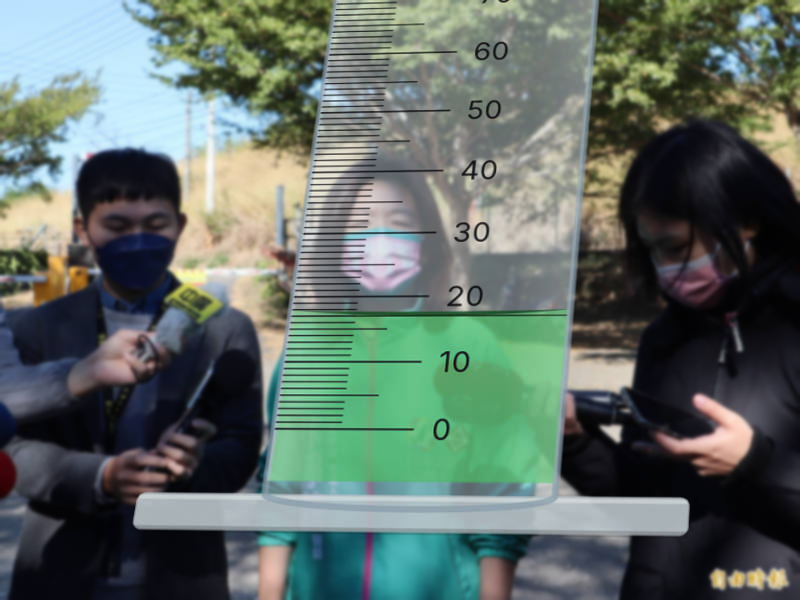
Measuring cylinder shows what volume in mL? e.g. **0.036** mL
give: **17** mL
